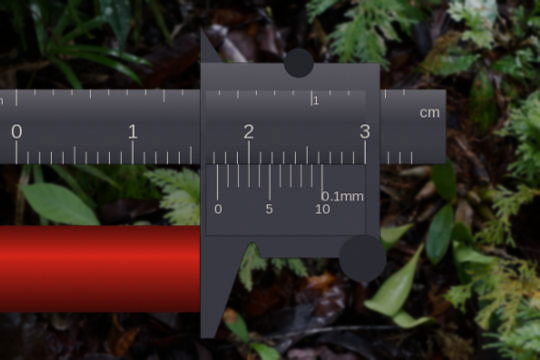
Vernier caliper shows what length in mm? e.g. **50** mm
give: **17.3** mm
